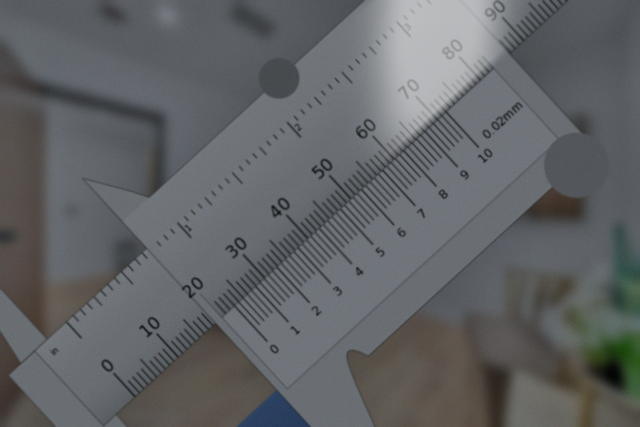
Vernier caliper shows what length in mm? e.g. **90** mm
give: **23.0** mm
